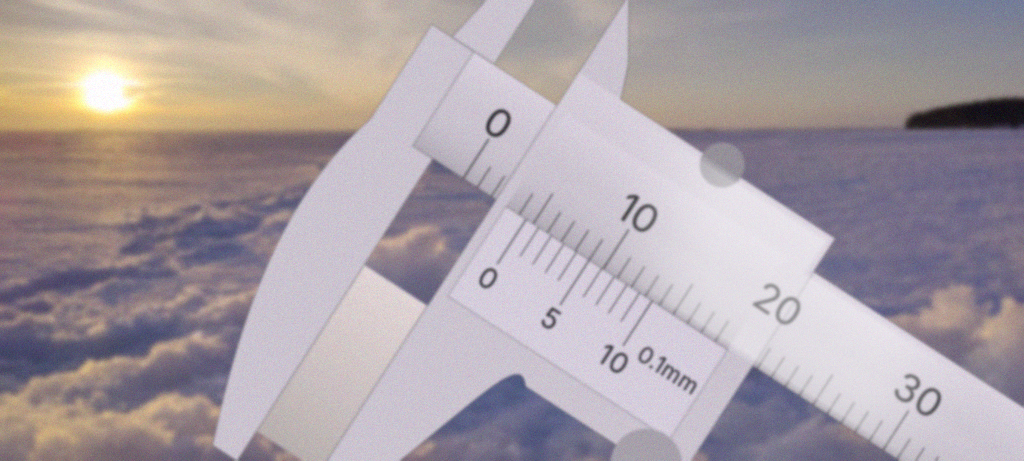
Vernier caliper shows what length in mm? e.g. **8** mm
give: **4.5** mm
